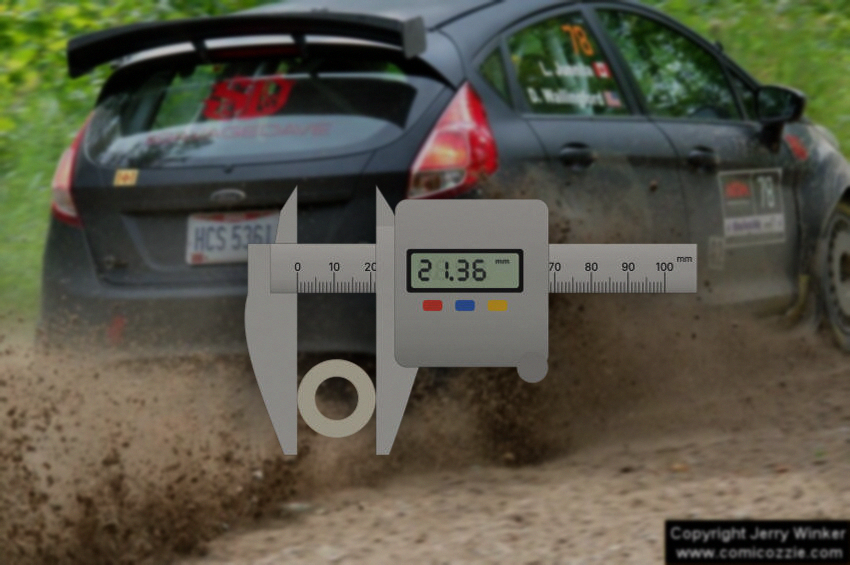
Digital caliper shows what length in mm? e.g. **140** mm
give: **21.36** mm
